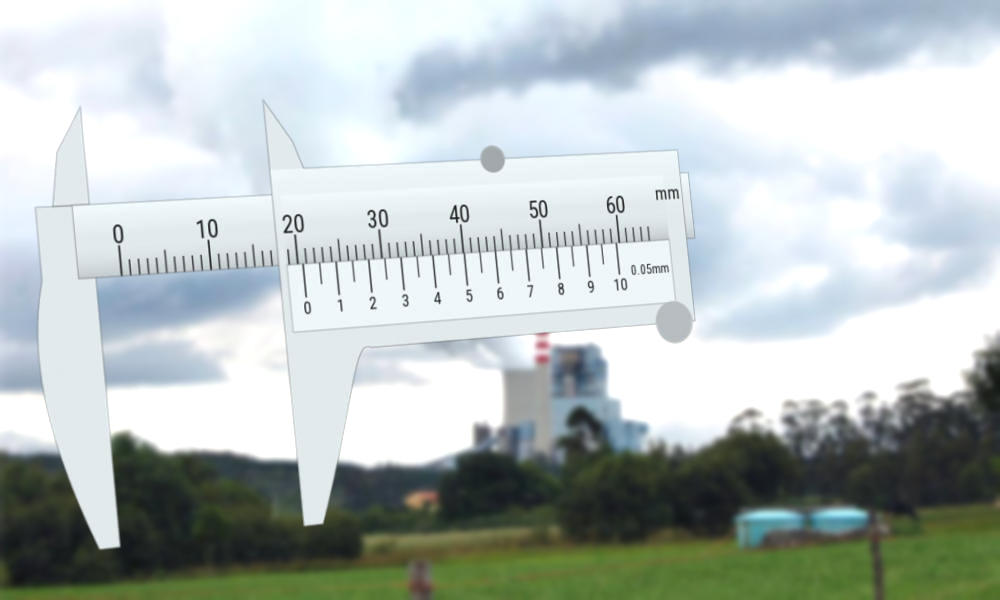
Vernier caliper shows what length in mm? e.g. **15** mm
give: **20.6** mm
